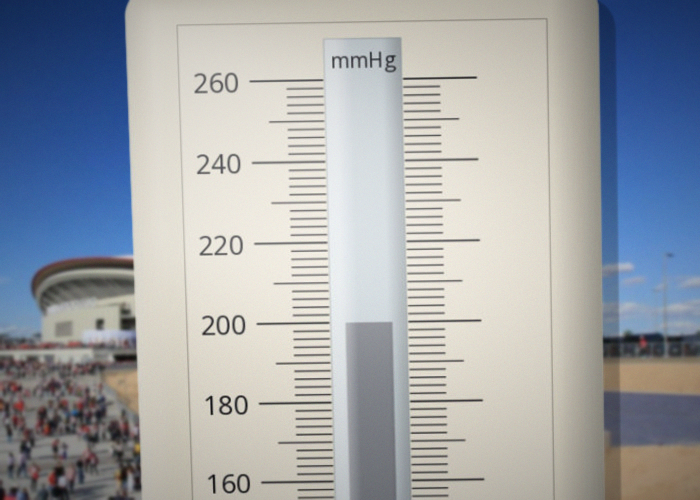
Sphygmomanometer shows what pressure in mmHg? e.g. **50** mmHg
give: **200** mmHg
